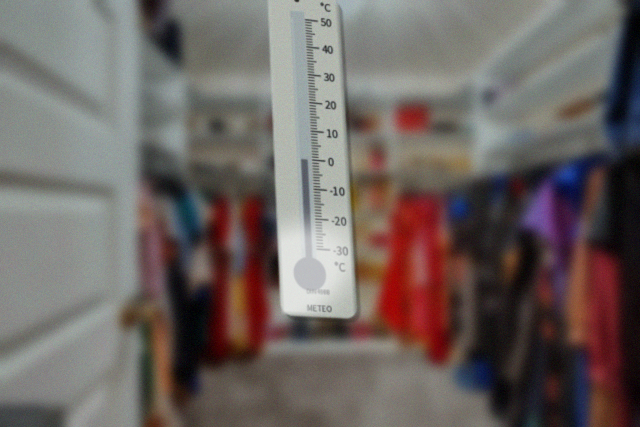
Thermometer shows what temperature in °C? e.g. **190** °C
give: **0** °C
